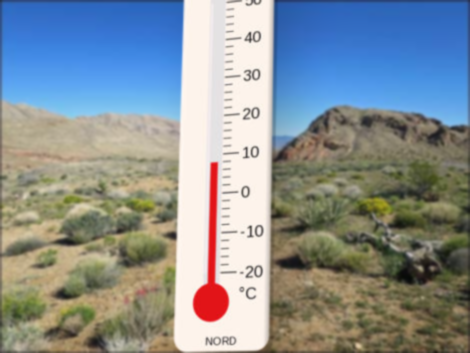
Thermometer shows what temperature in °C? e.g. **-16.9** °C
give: **8** °C
